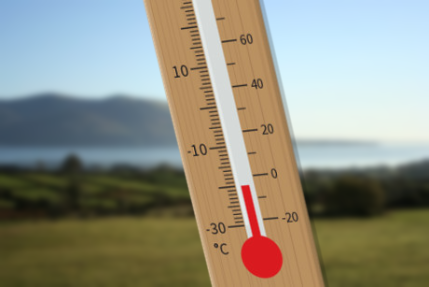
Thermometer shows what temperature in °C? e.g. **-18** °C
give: **-20** °C
